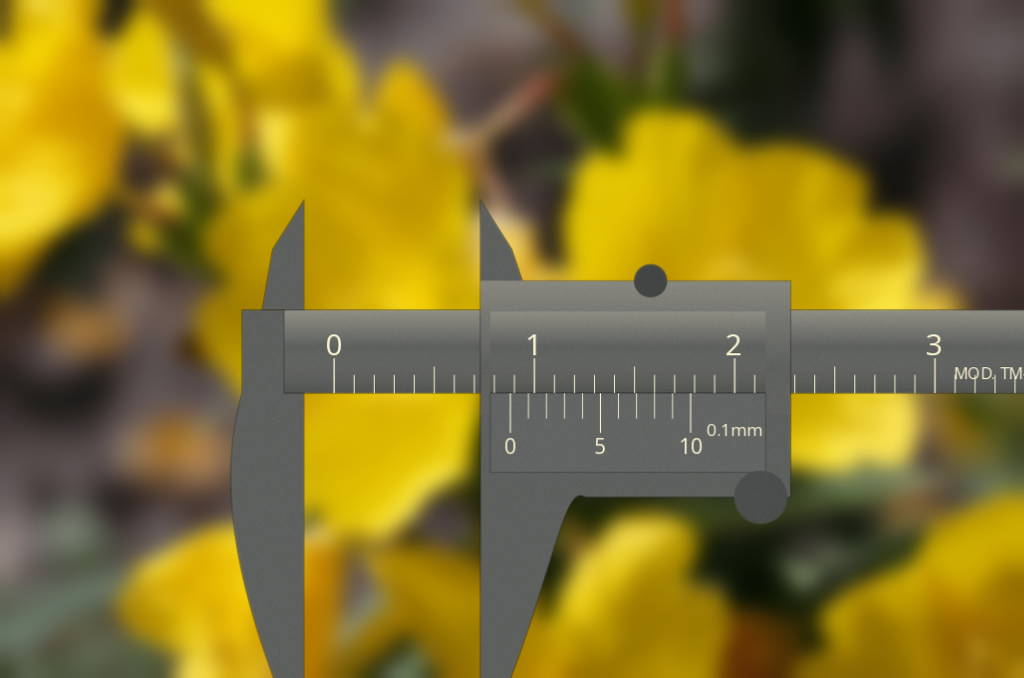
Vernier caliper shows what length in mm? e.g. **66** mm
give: **8.8** mm
